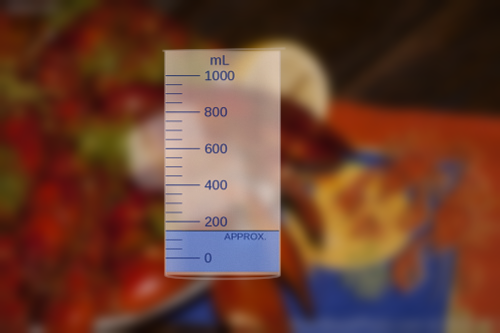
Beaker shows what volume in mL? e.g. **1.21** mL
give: **150** mL
